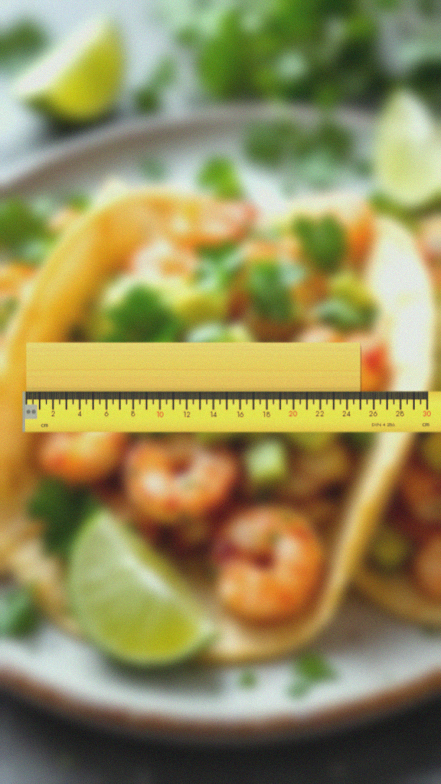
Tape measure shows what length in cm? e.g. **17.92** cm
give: **25** cm
